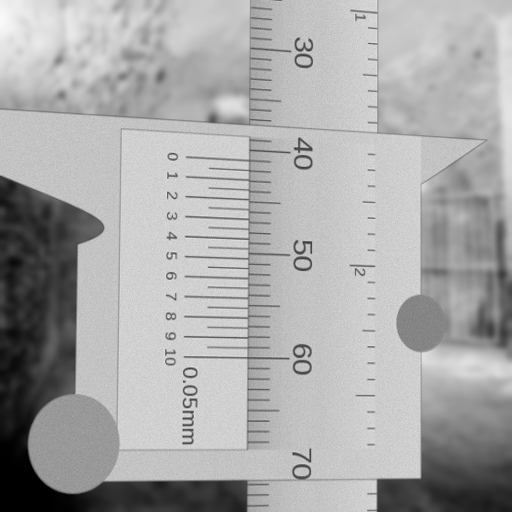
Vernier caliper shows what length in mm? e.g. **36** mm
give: **41.0** mm
